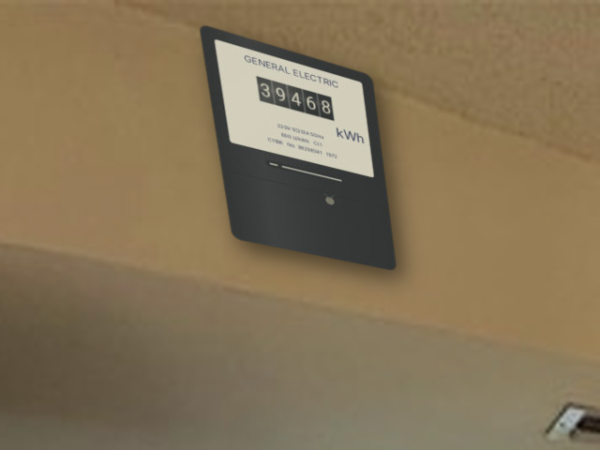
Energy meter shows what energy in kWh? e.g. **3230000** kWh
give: **39468** kWh
